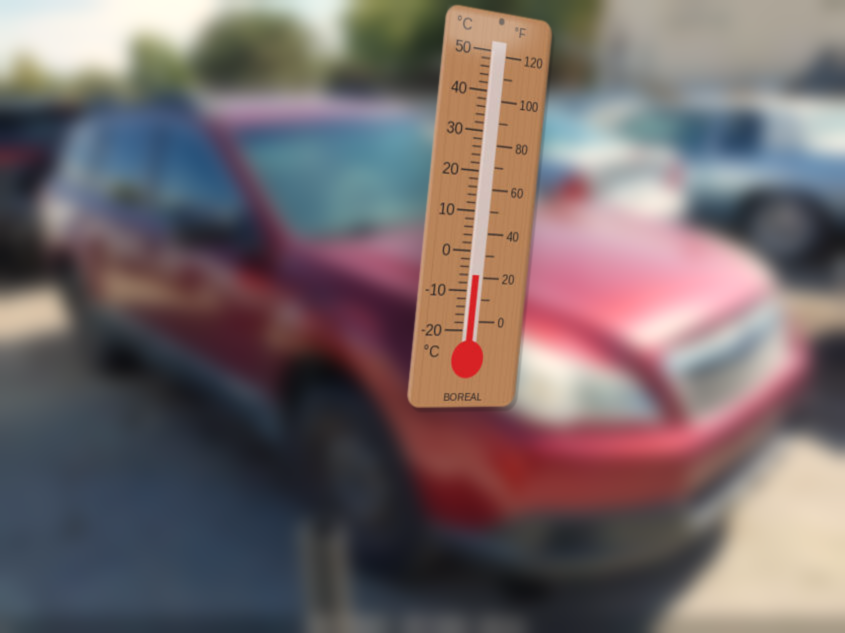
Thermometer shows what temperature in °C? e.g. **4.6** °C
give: **-6** °C
